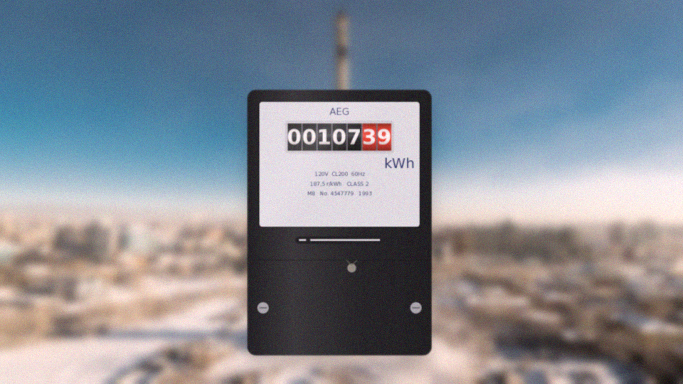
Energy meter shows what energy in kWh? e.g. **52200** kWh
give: **107.39** kWh
